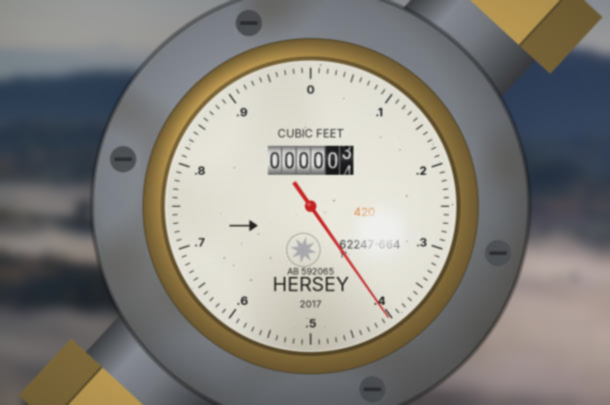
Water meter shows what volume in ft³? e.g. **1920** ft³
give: **3.40** ft³
